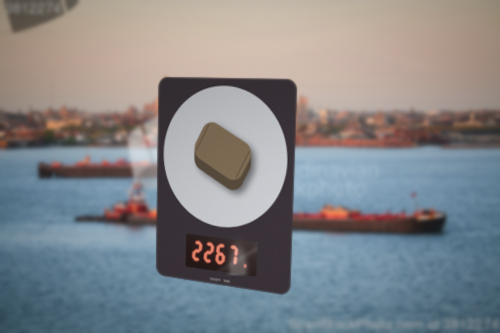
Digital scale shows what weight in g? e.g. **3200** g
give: **2267** g
